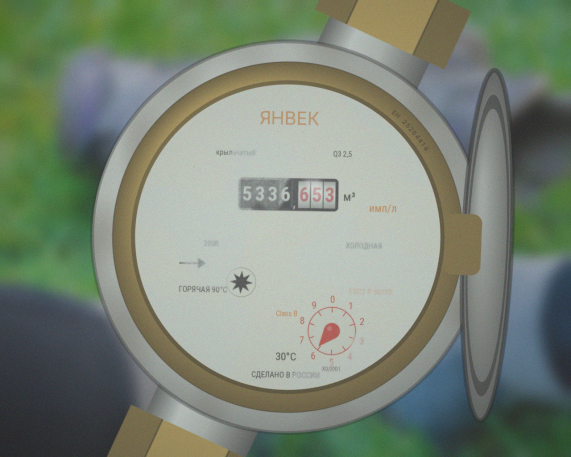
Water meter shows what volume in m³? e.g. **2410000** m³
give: **5336.6536** m³
